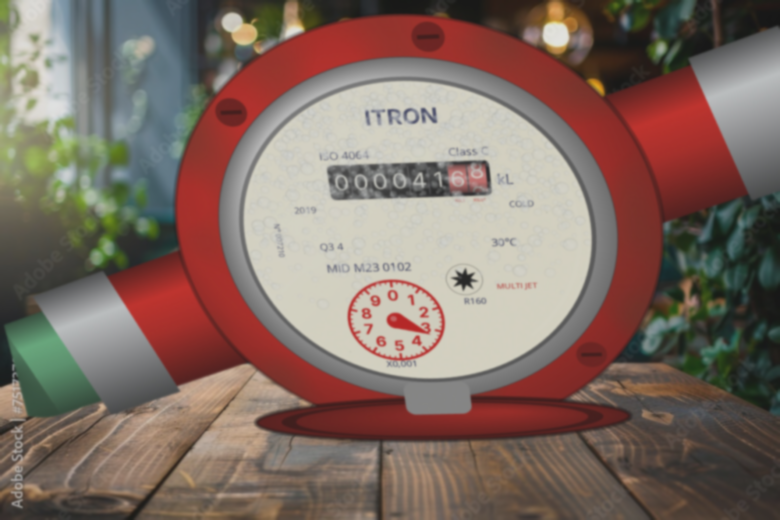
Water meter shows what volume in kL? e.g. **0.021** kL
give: **41.683** kL
